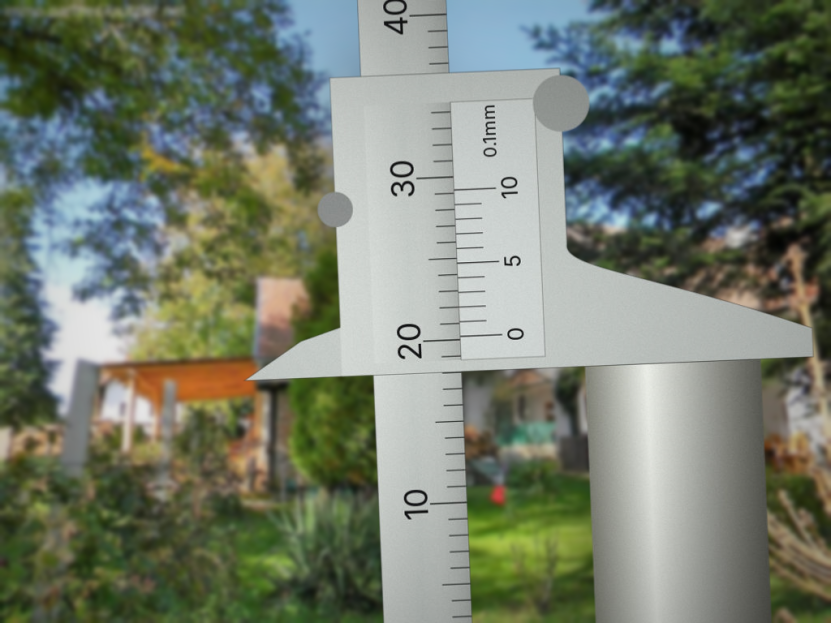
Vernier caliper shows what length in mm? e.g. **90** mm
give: **20.2** mm
